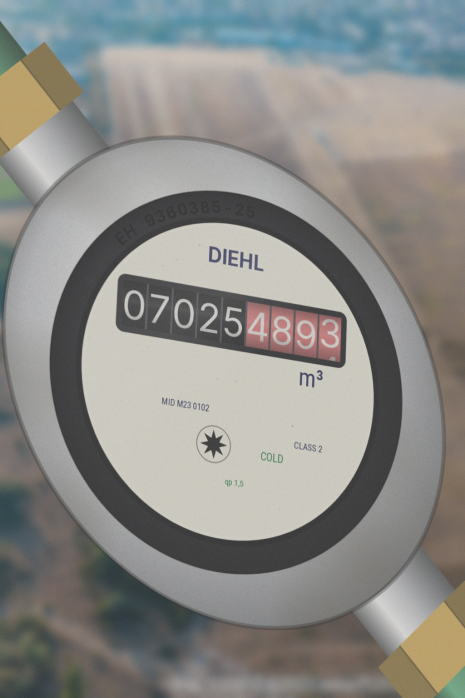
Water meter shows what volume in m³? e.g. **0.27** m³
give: **7025.4893** m³
